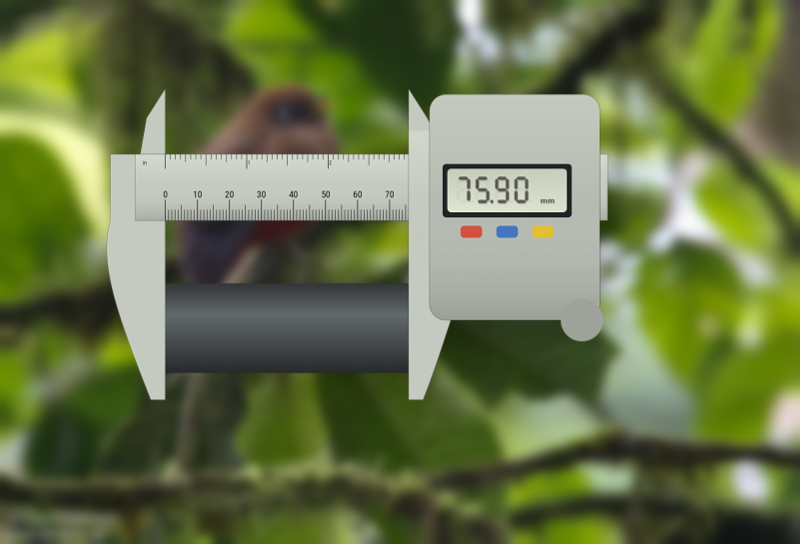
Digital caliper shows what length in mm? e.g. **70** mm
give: **75.90** mm
